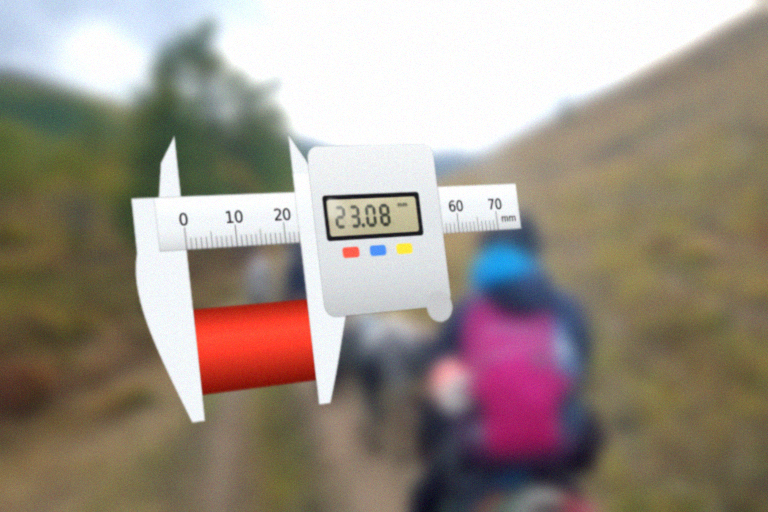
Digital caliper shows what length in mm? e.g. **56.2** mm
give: **23.08** mm
